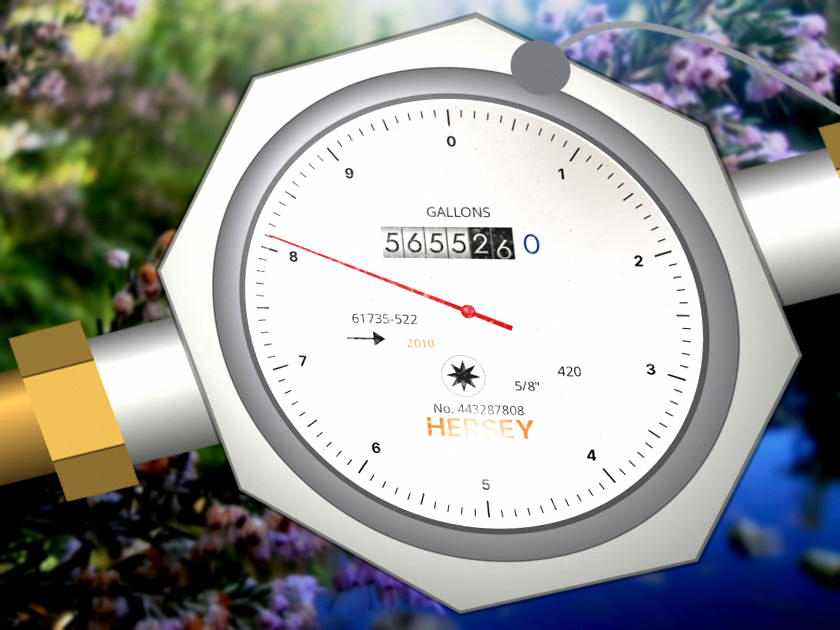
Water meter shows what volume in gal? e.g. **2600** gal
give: **5655258.1** gal
